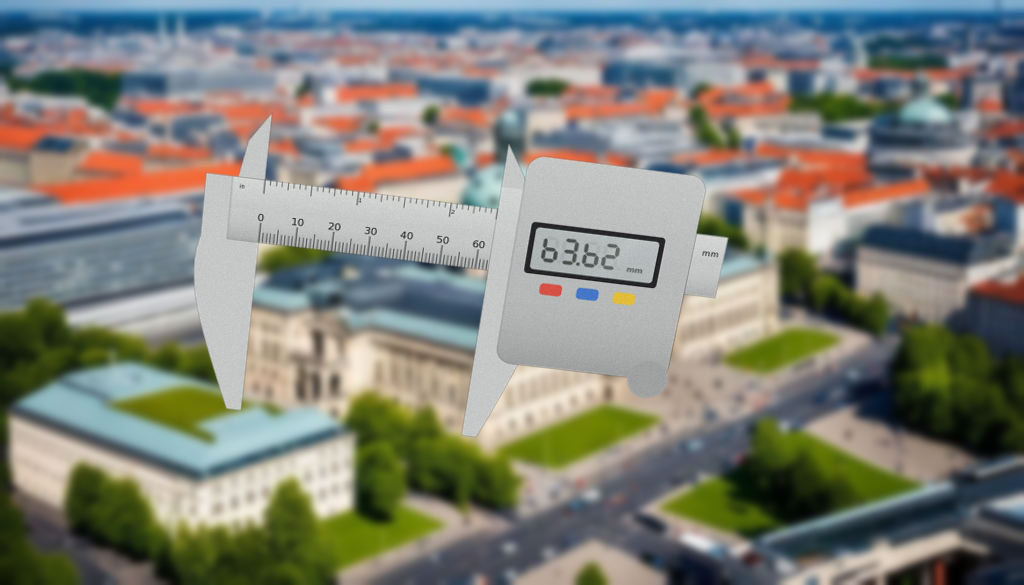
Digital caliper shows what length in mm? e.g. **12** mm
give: **63.62** mm
